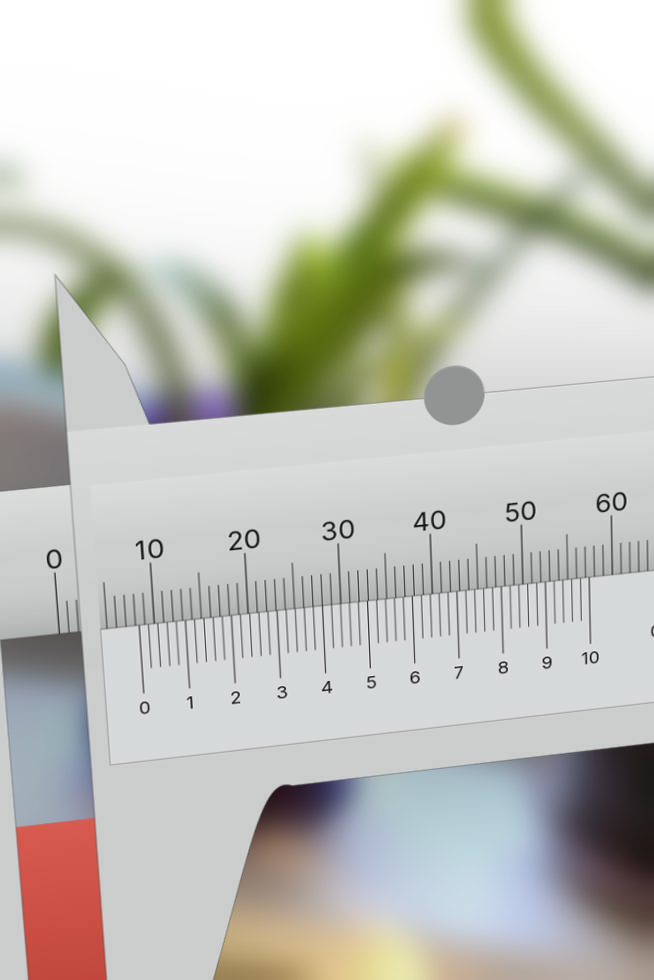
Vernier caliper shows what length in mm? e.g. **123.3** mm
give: **8.4** mm
